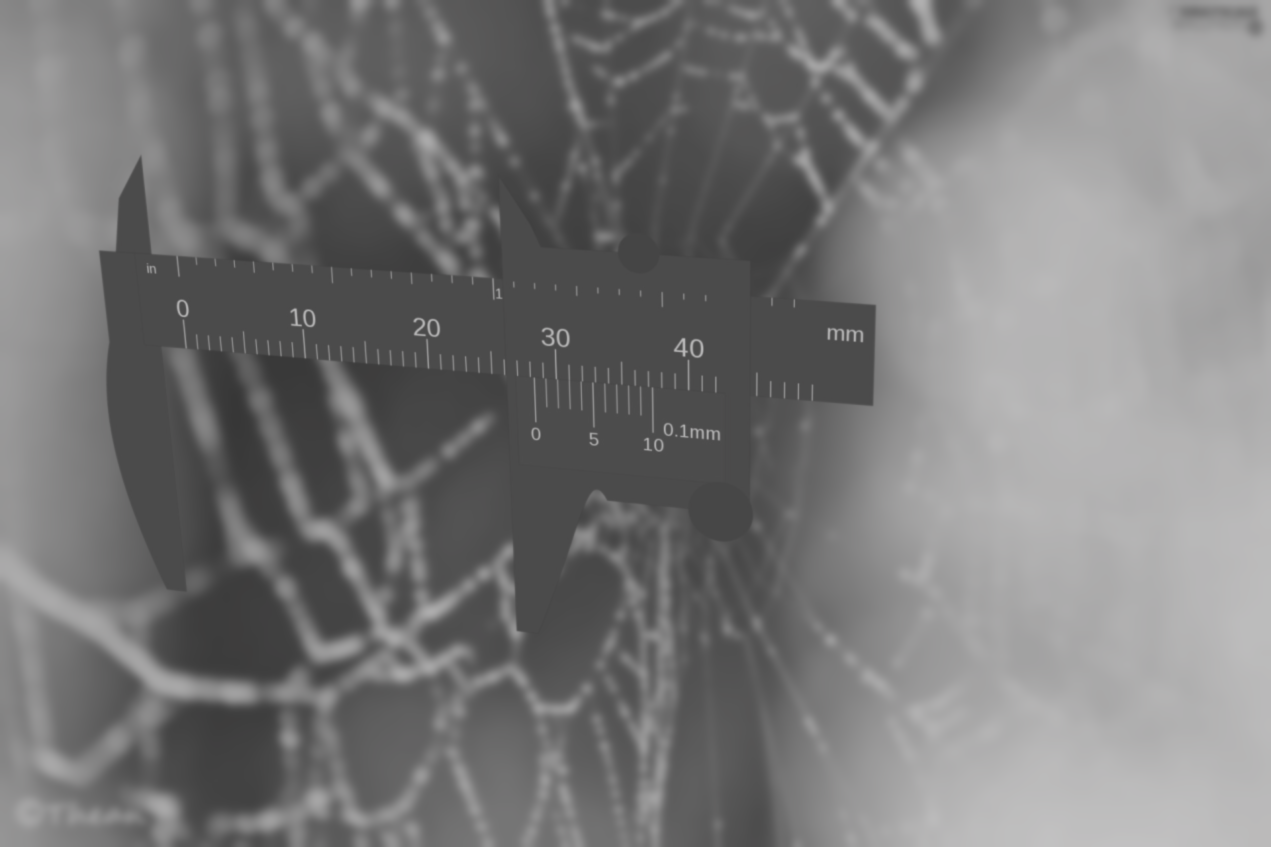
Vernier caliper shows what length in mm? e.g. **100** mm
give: **28.3** mm
